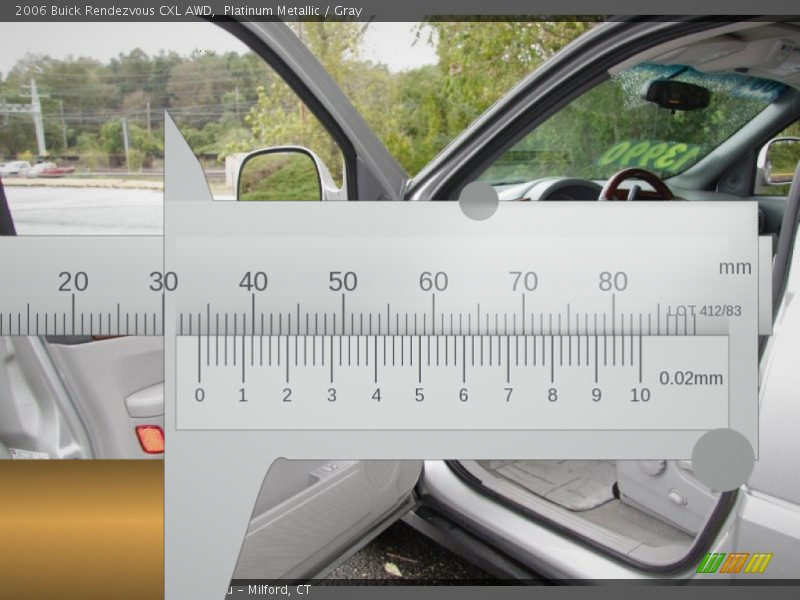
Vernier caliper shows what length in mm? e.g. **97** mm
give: **34.0** mm
